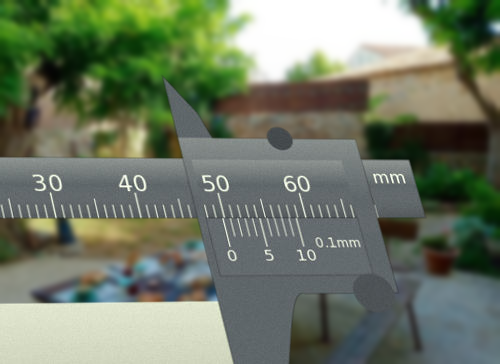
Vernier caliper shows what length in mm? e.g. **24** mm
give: **49.8** mm
